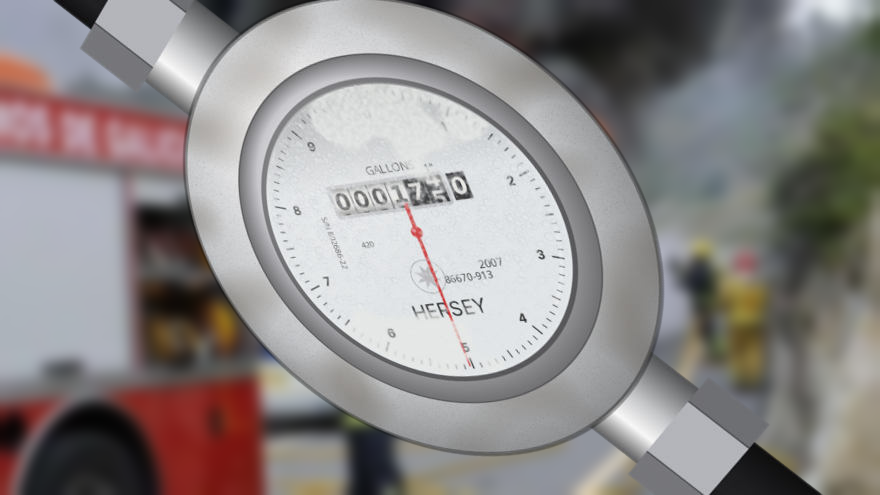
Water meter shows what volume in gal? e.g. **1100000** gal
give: **1745.0** gal
